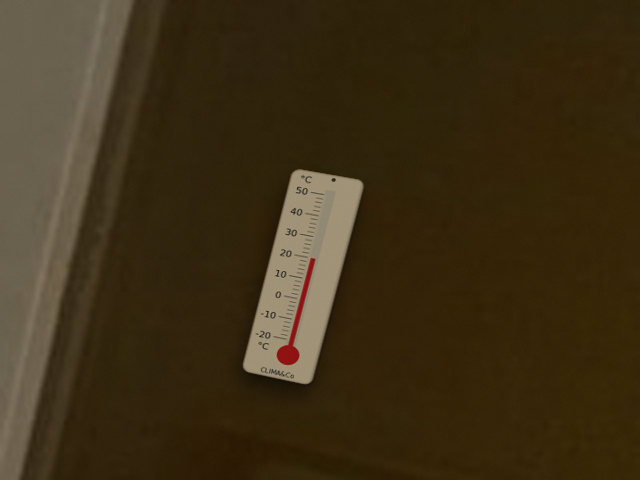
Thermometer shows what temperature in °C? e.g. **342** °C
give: **20** °C
